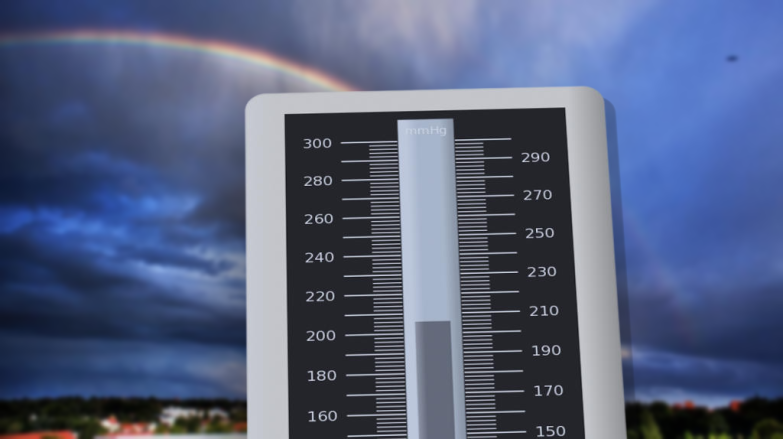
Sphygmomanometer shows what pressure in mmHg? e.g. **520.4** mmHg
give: **206** mmHg
